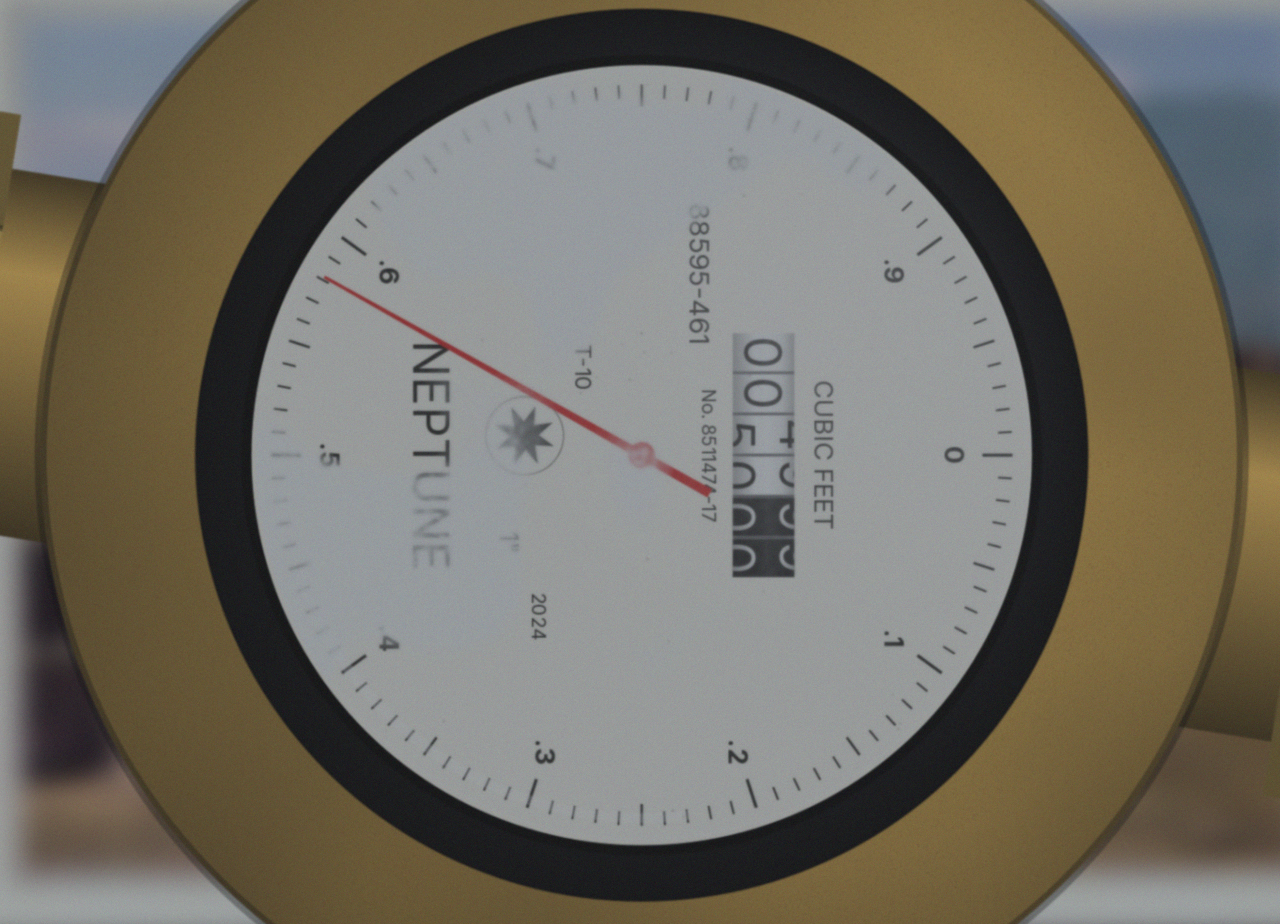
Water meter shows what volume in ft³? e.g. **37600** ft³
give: **4999.58** ft³
